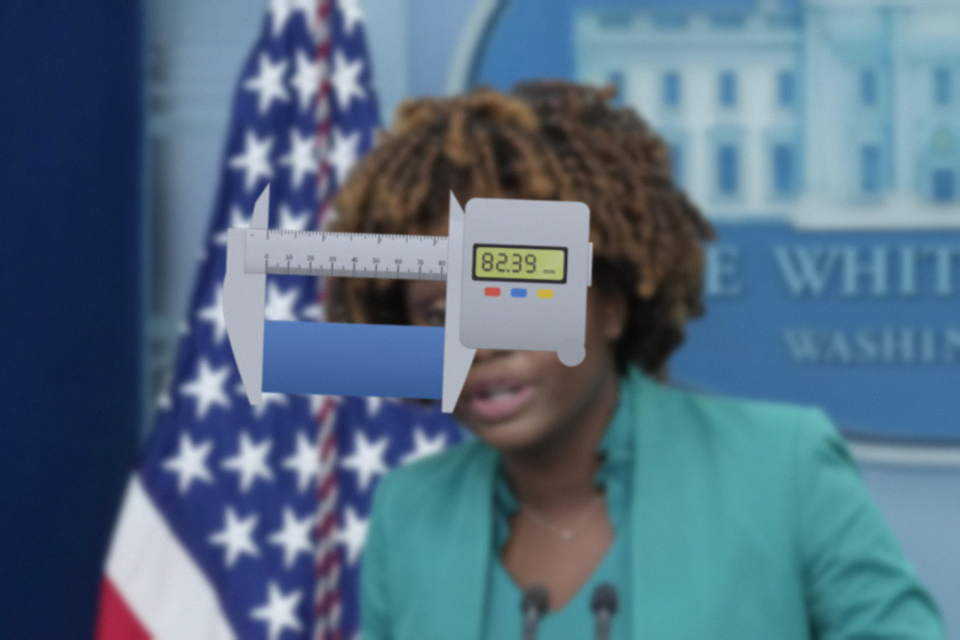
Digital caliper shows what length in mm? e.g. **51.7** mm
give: **82.39** mm
